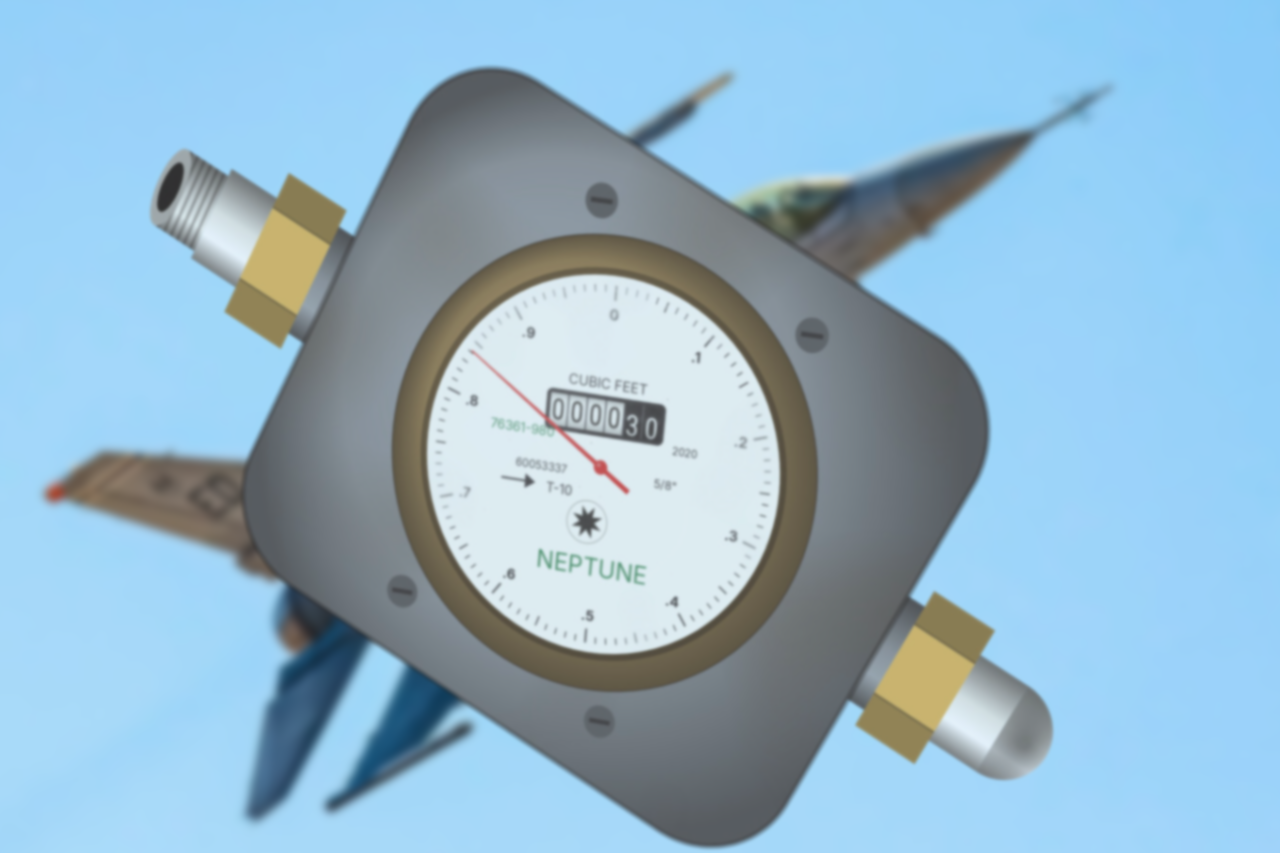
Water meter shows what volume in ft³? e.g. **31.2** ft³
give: **29.84** ft³
